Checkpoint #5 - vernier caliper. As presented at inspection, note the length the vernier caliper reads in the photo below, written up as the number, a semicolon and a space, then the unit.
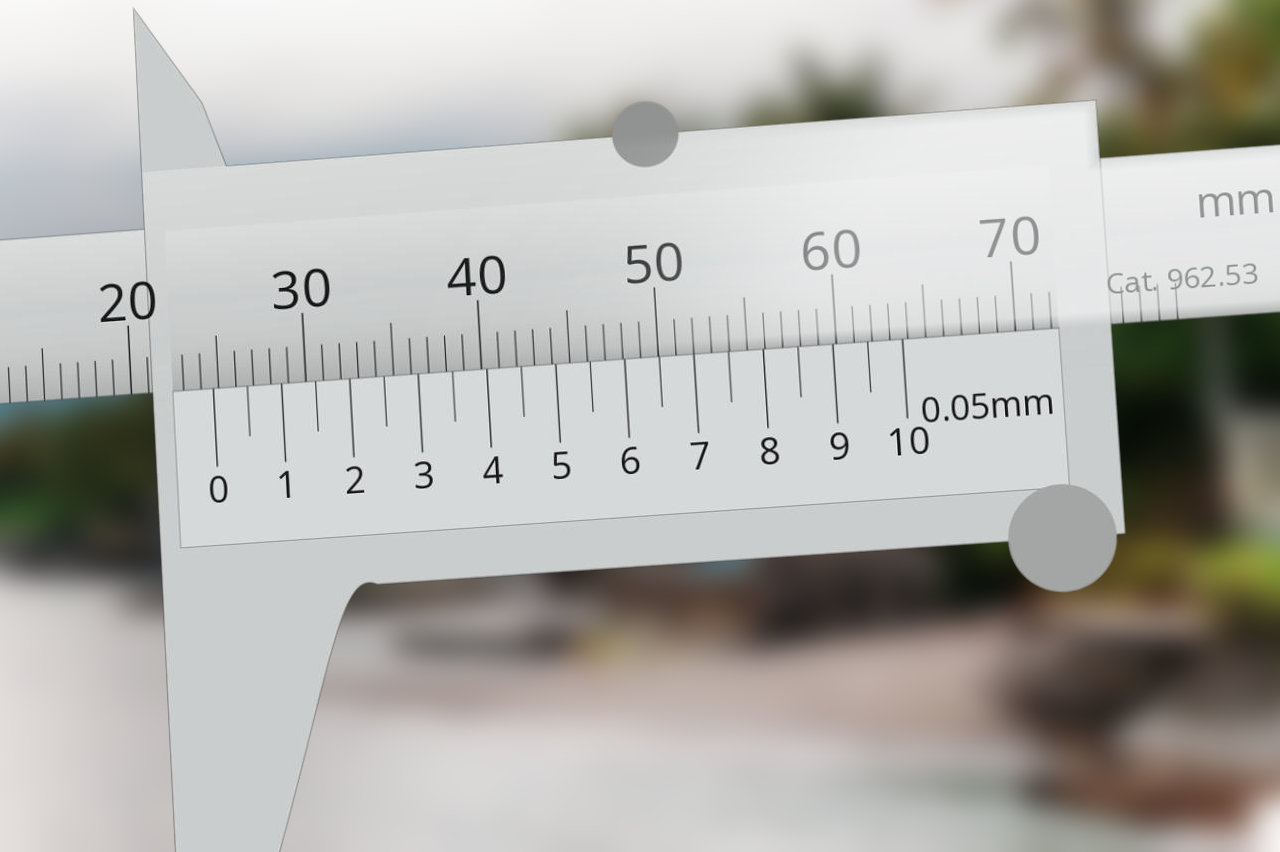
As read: 24.7; mm
